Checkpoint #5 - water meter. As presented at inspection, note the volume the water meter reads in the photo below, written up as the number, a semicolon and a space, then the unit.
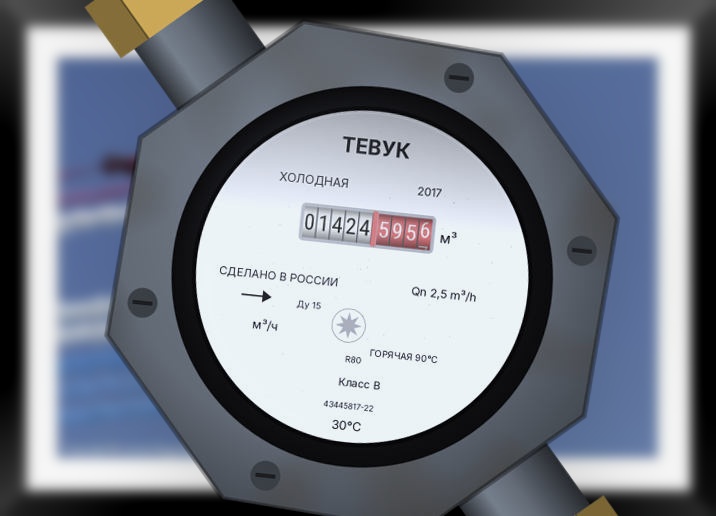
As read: 1424.5956; m³
